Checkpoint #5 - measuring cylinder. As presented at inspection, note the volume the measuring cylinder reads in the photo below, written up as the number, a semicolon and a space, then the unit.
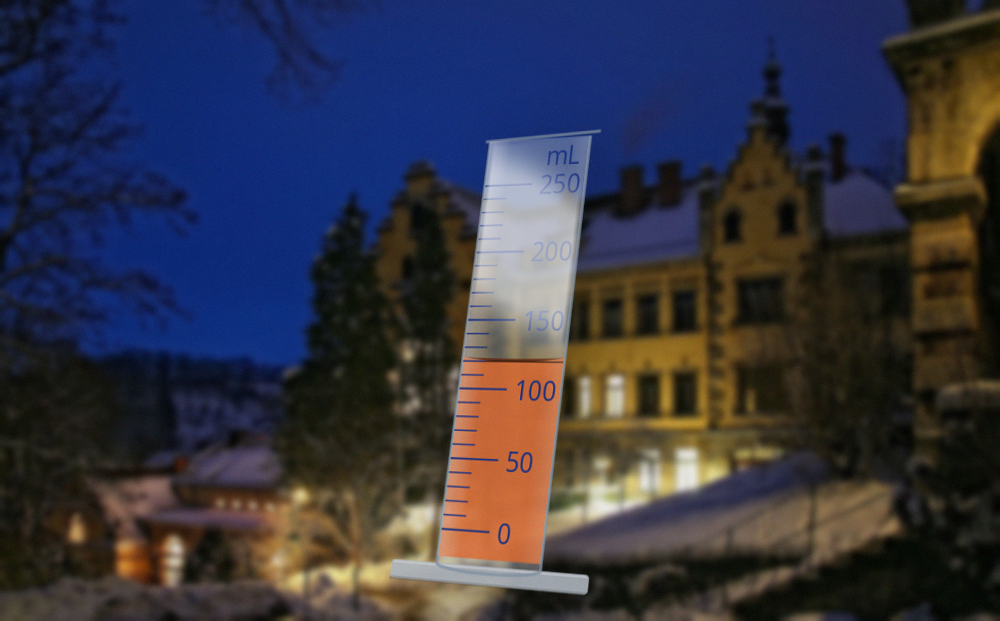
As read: 120; mL
